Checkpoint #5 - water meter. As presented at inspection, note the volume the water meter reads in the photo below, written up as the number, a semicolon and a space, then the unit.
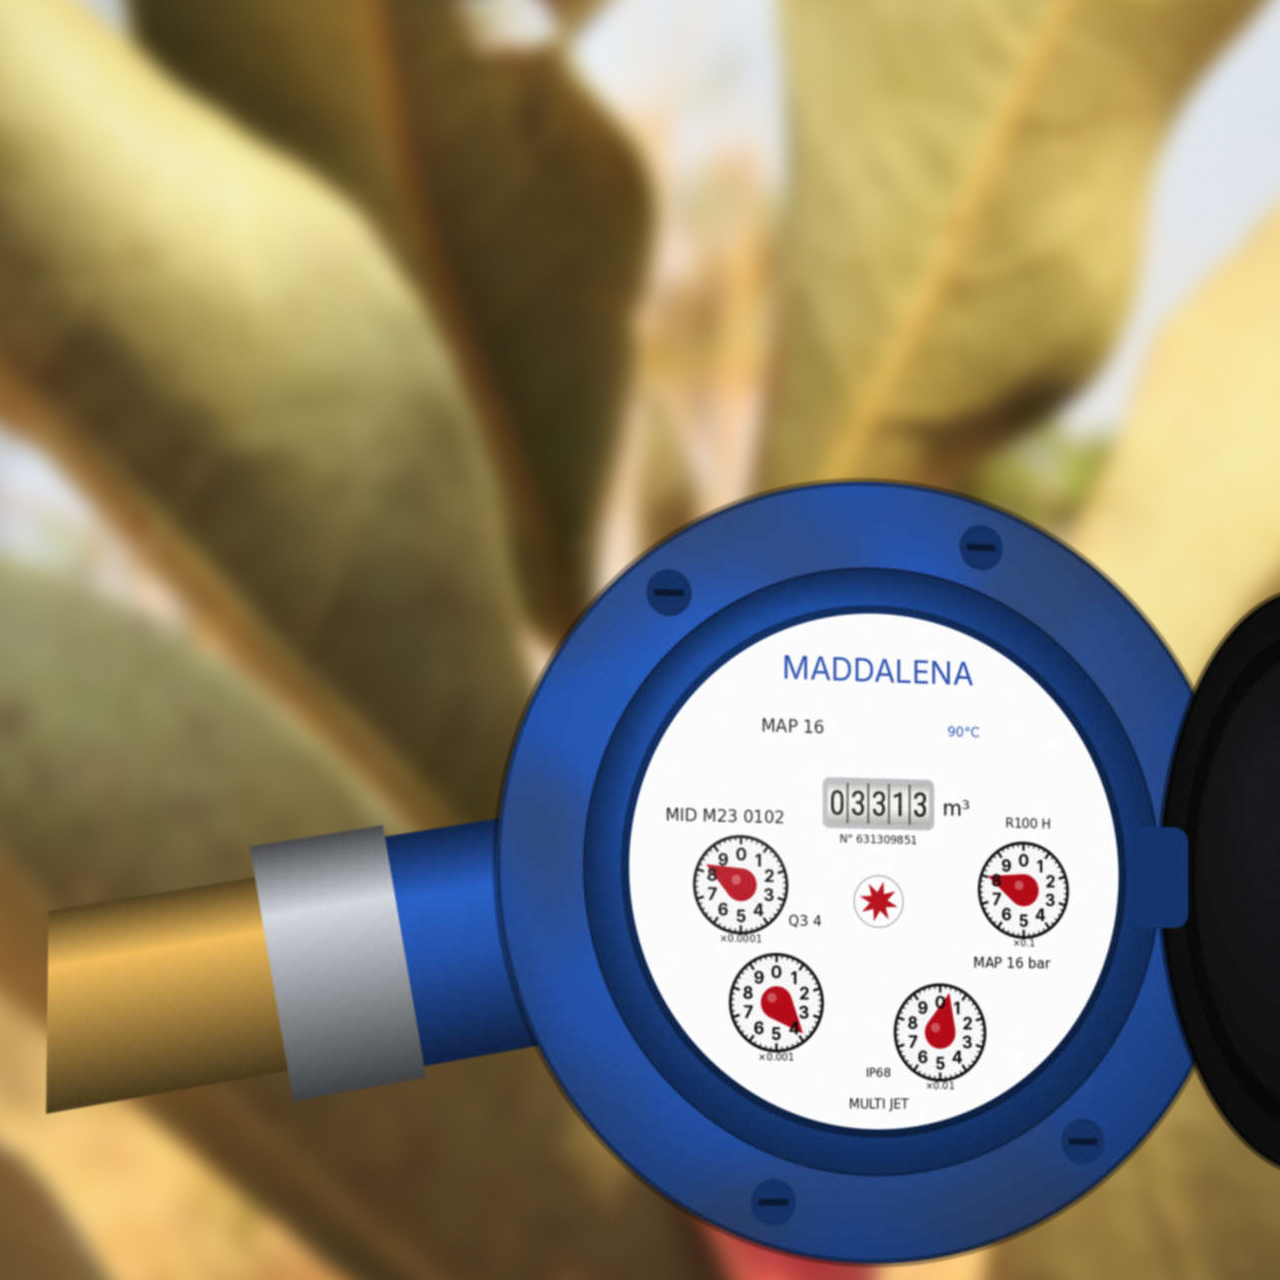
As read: 3313.8038; m³
